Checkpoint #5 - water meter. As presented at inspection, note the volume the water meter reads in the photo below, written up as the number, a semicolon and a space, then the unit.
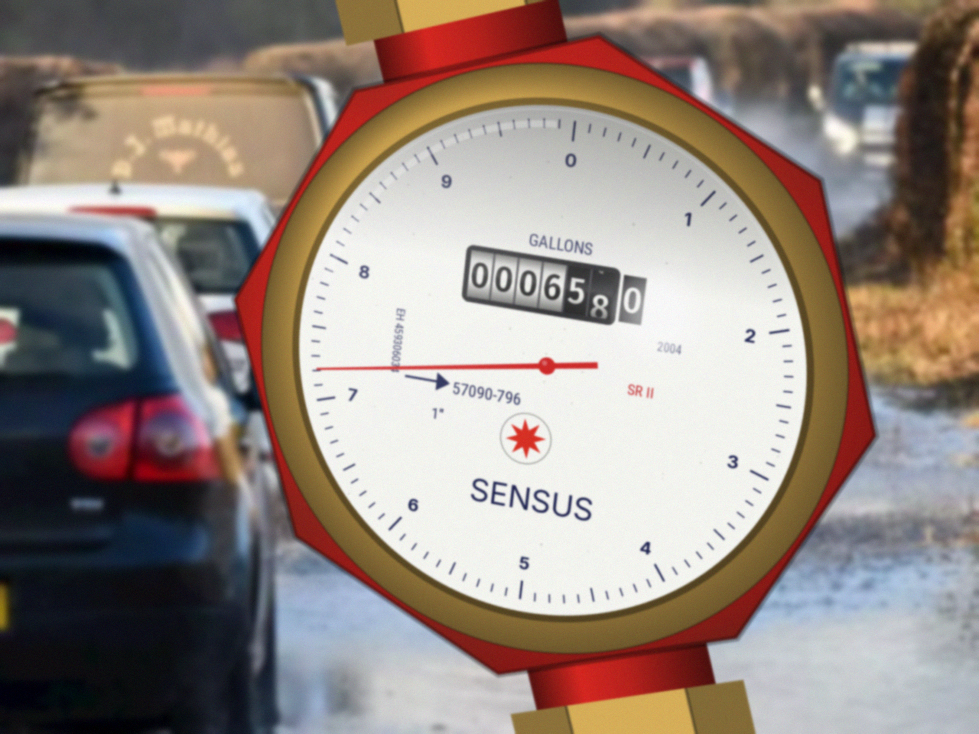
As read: 6577.2; gal
